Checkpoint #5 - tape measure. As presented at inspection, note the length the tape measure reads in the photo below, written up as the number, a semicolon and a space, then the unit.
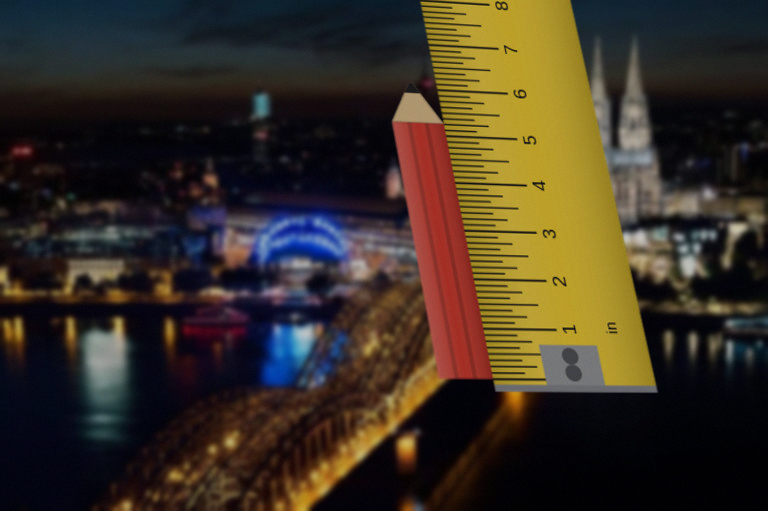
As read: 6.125; in
